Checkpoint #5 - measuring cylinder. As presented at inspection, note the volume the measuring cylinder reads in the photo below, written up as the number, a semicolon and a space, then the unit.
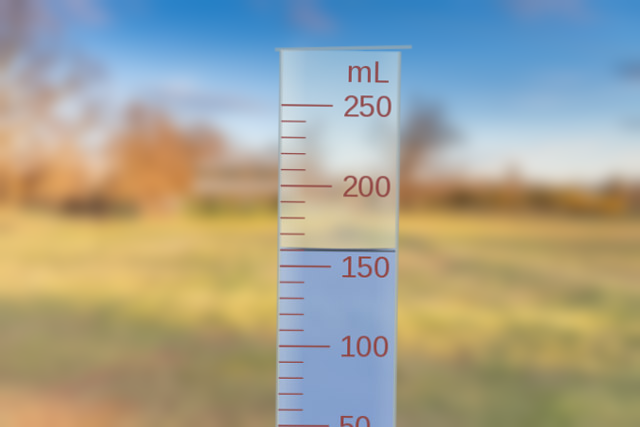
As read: 160; mL
